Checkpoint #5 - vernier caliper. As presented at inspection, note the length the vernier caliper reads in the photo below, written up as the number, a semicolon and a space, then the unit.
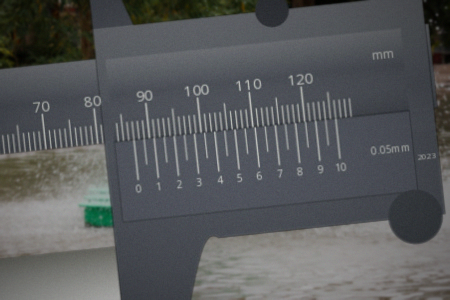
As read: 87.0; mm
